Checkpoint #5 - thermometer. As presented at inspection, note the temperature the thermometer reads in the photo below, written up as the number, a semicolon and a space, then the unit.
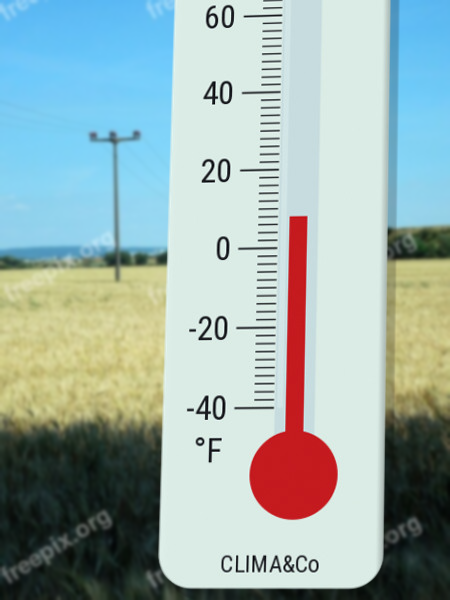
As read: 8; °F
